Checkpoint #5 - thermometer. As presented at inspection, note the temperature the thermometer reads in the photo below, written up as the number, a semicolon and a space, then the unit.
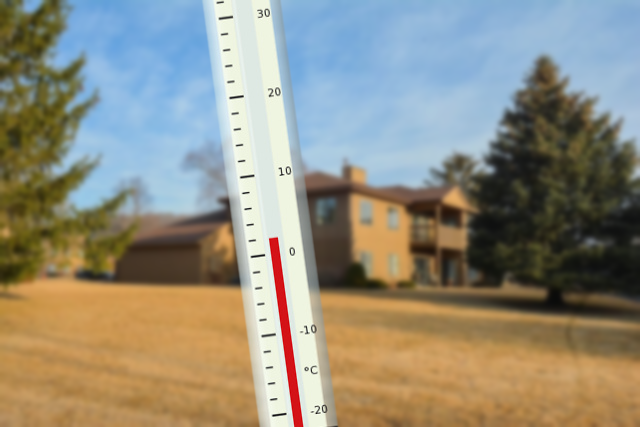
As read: 2; °C
